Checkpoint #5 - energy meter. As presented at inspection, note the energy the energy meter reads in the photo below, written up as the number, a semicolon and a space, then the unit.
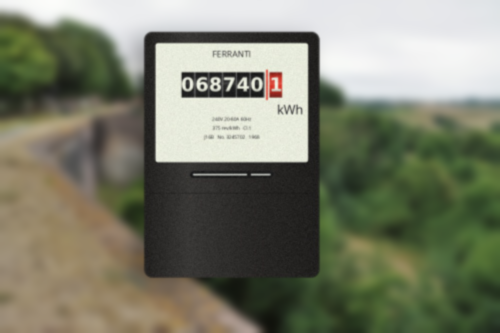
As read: 68740.1; kWh
